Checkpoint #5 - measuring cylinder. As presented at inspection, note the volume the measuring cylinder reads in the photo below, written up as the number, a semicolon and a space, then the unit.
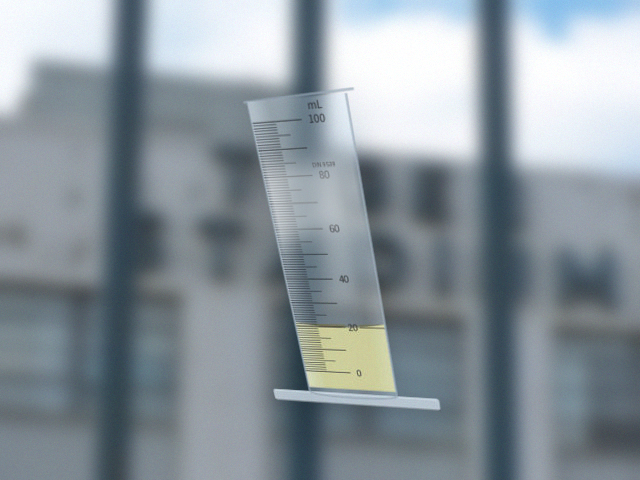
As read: 20; mL
